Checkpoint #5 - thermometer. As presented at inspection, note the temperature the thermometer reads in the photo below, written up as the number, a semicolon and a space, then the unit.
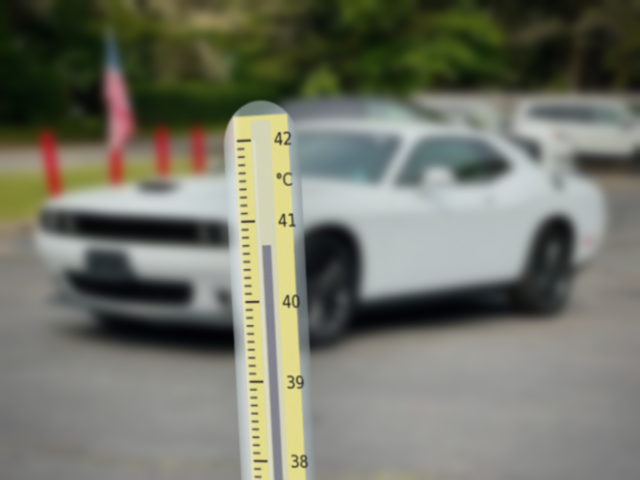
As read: 40.7; °C
